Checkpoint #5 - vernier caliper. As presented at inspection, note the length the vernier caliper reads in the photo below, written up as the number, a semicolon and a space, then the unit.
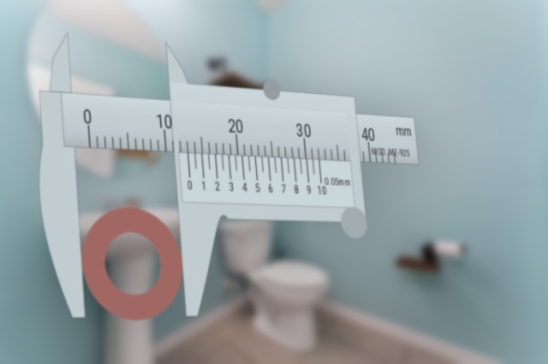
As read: 13.0; mm
